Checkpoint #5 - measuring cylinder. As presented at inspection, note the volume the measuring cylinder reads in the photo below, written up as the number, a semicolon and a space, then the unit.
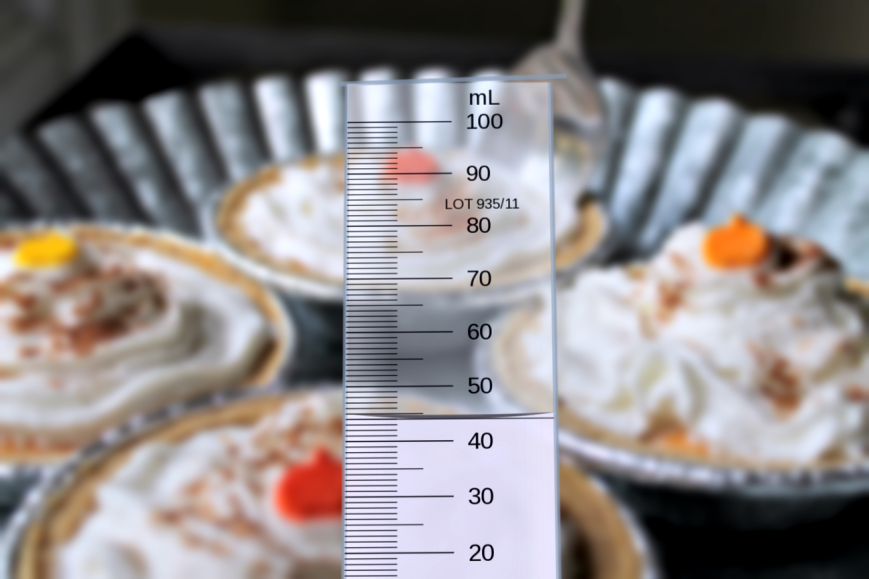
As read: 44; mL
